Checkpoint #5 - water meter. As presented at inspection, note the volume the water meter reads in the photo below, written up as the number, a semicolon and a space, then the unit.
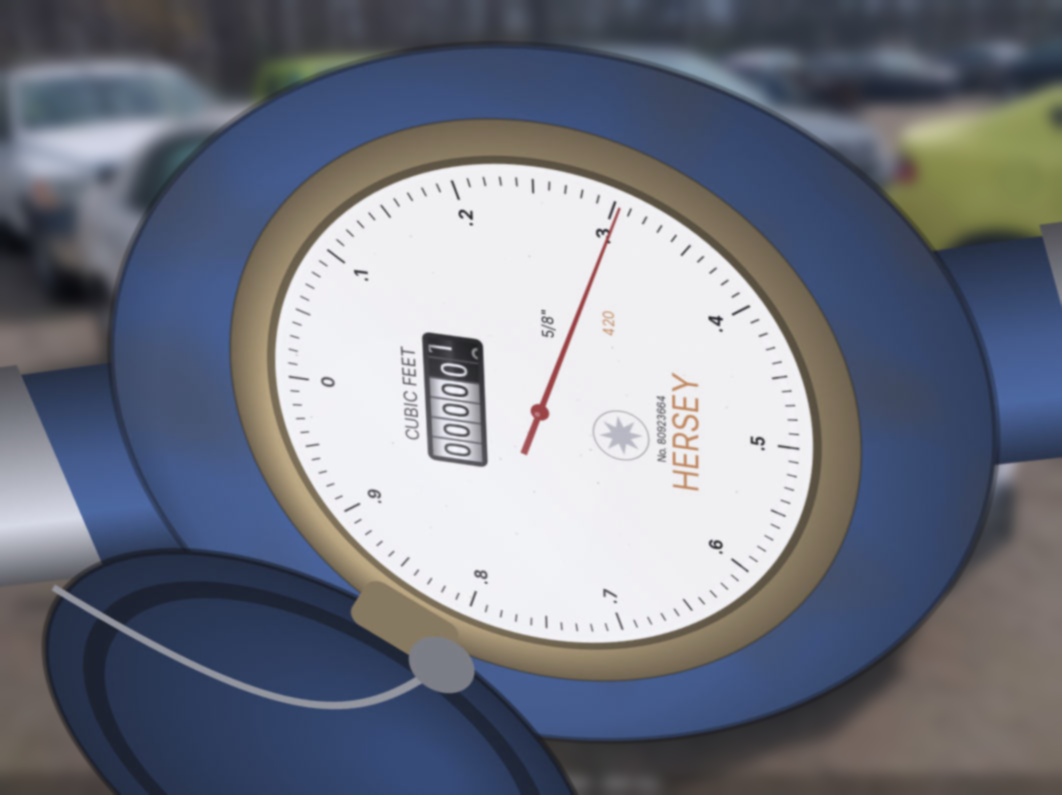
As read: 1.30; ft³
